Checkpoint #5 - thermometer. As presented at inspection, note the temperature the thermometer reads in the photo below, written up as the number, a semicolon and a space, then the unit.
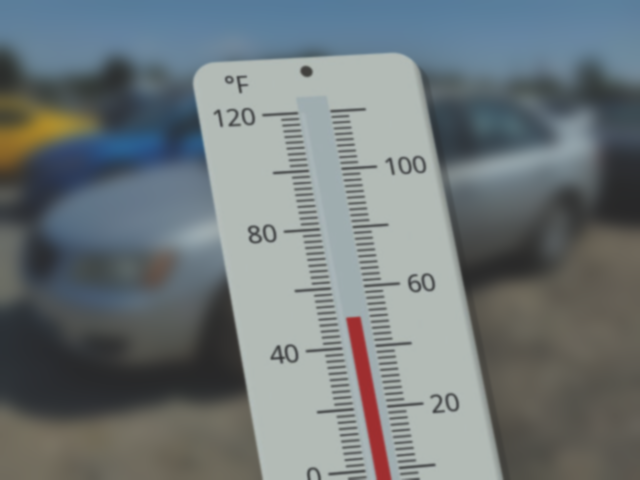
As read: 50; °F
